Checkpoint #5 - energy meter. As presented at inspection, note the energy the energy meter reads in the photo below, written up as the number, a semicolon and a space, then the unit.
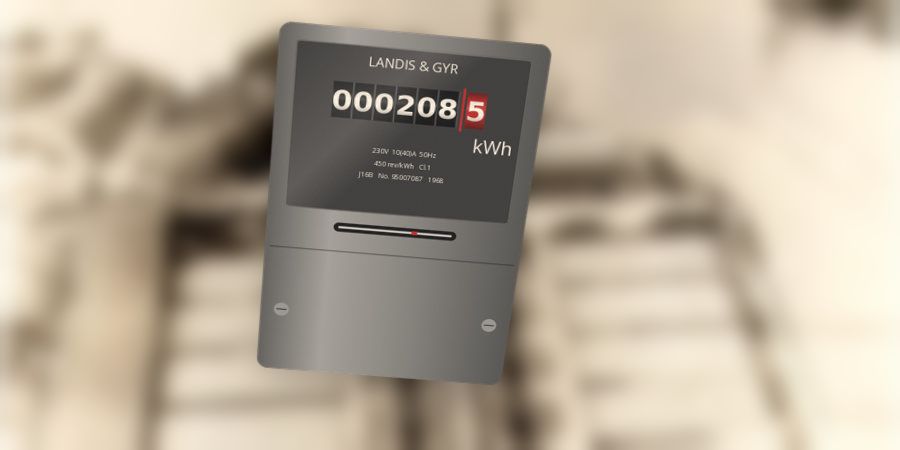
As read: 208.5; kWh
